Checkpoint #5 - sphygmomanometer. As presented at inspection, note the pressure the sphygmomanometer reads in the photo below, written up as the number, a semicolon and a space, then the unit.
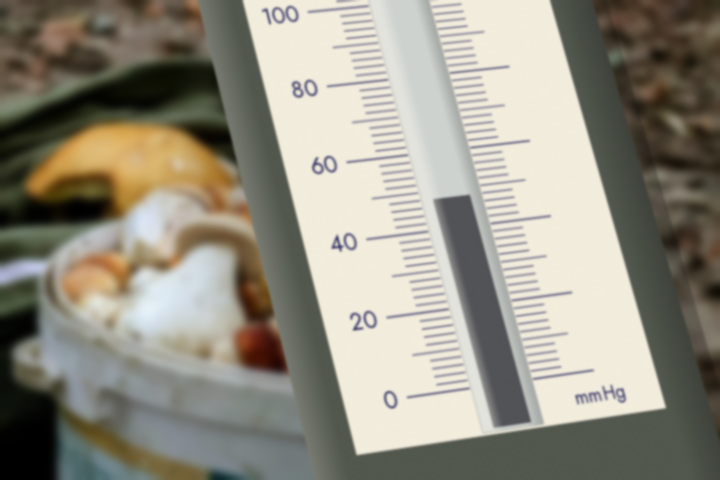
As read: 48; mmHg
